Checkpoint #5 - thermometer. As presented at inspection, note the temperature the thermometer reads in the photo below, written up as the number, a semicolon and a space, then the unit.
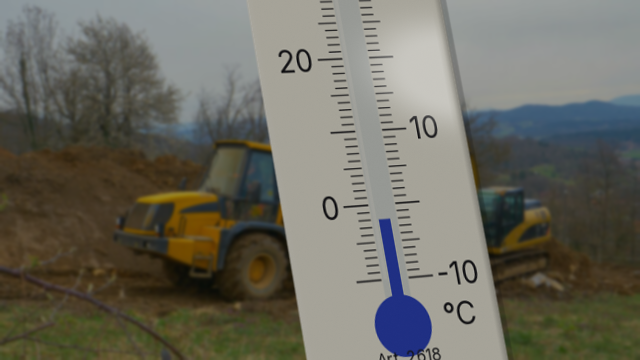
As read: -2; °C
